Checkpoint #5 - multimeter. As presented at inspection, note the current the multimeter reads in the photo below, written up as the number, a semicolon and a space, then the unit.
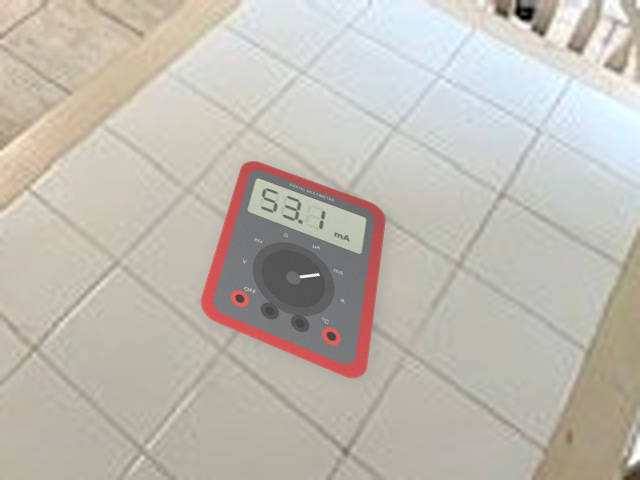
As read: 53.1; mA
